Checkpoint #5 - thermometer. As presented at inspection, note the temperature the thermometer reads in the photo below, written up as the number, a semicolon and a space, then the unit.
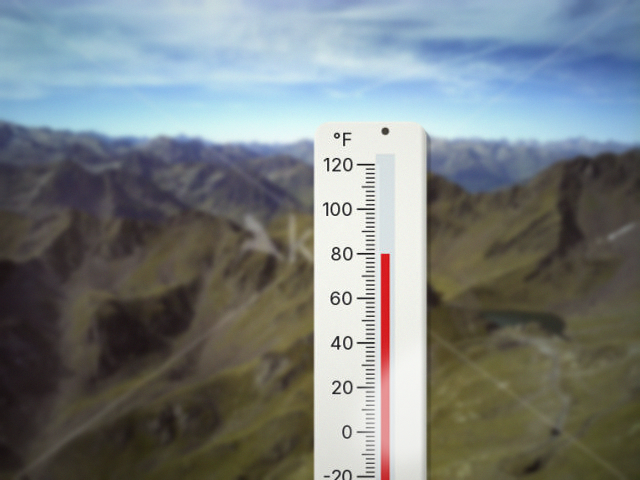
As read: 80; °F
